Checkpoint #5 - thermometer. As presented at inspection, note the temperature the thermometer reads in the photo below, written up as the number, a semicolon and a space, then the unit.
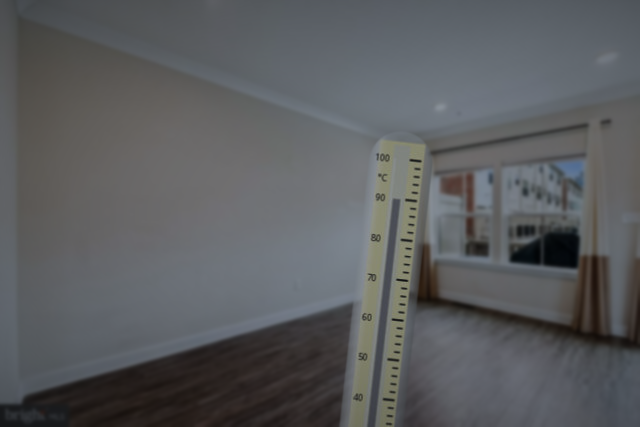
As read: 90; °C
